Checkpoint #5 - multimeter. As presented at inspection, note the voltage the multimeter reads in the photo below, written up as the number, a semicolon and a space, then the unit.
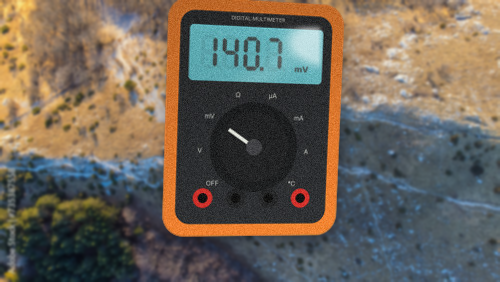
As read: 140.7; mV
